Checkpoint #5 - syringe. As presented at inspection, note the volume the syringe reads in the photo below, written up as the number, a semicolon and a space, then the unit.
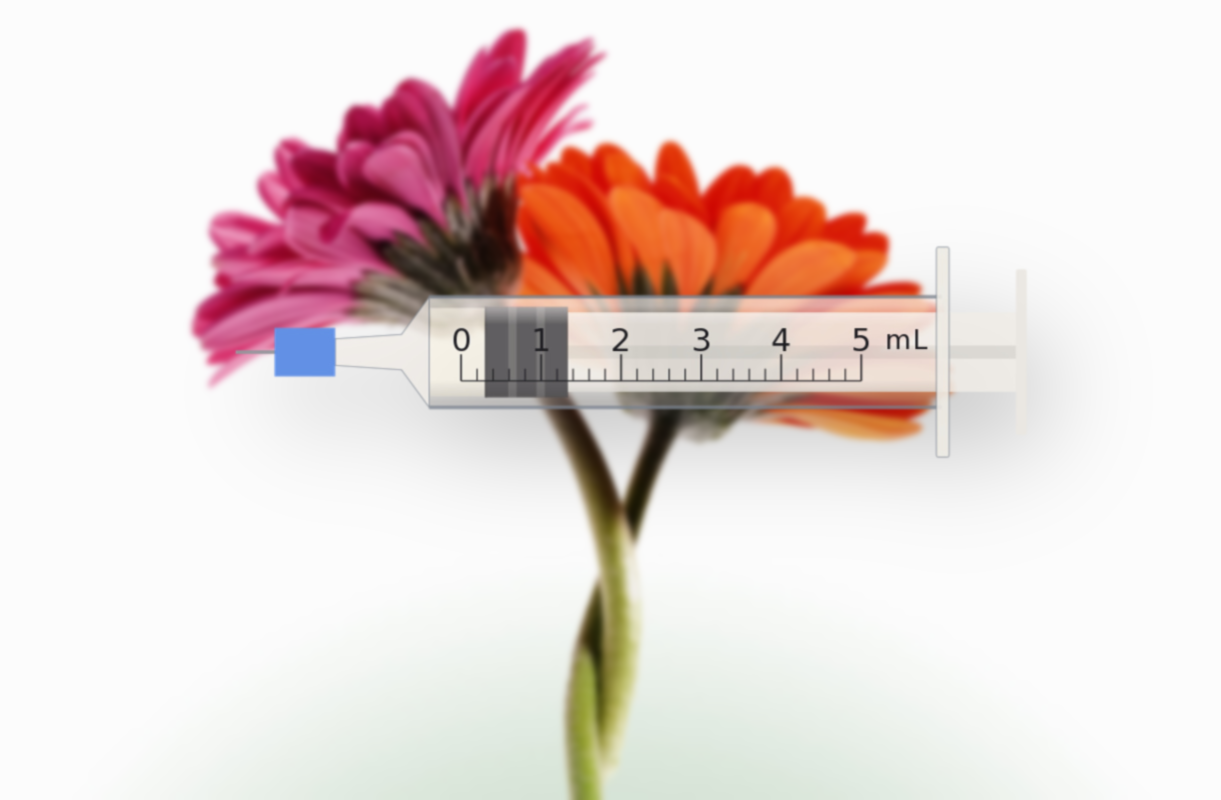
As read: 0.3; mL
